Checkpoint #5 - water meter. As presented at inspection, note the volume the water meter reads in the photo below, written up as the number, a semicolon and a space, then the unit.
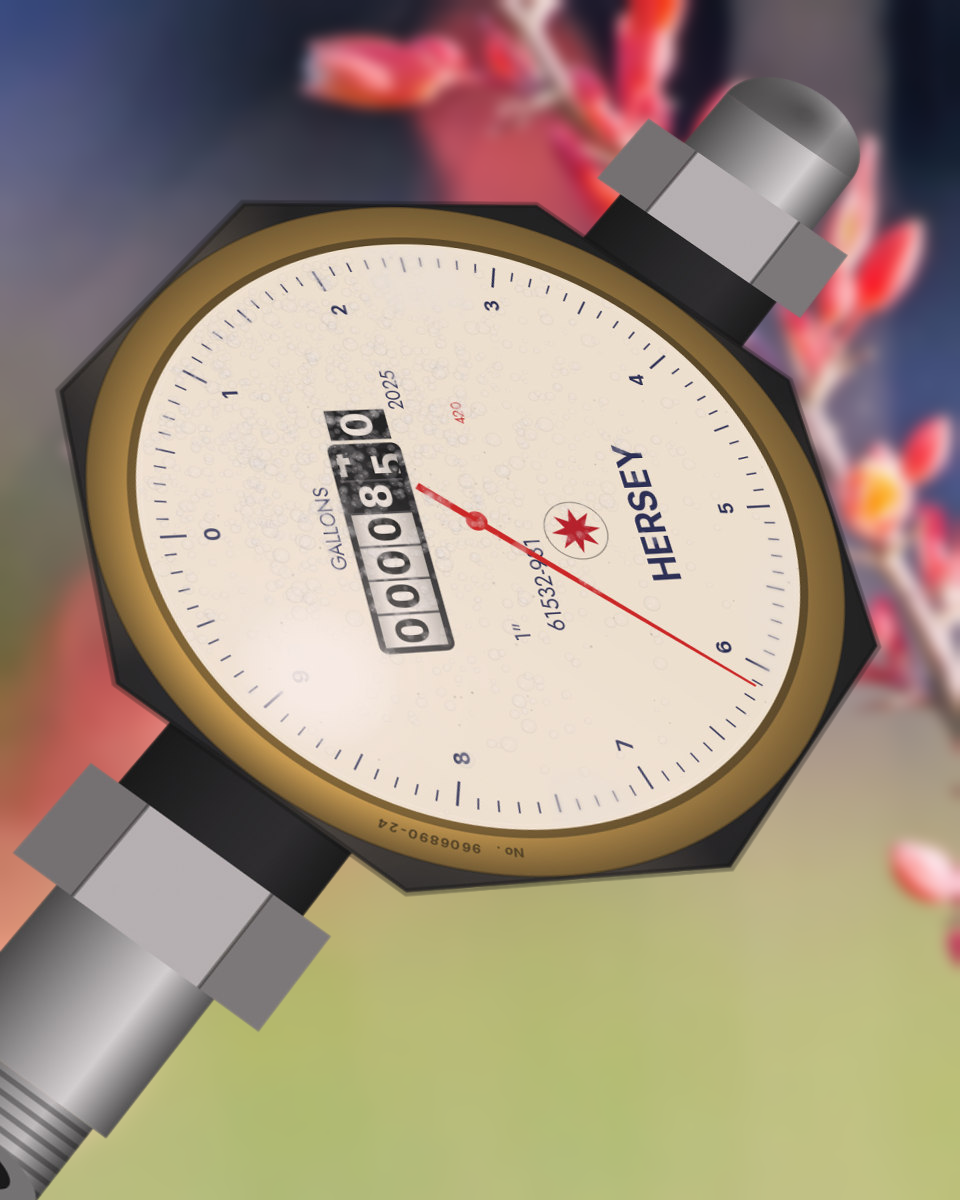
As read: 846.1; gal
